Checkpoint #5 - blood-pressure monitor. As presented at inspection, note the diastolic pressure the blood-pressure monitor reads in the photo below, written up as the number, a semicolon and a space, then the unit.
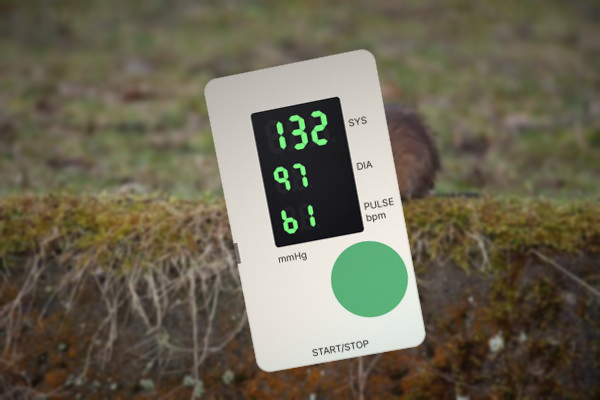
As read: 97; mmHg
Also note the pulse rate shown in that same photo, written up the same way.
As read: 61; bpm
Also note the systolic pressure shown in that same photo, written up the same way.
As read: 132; mmHg
